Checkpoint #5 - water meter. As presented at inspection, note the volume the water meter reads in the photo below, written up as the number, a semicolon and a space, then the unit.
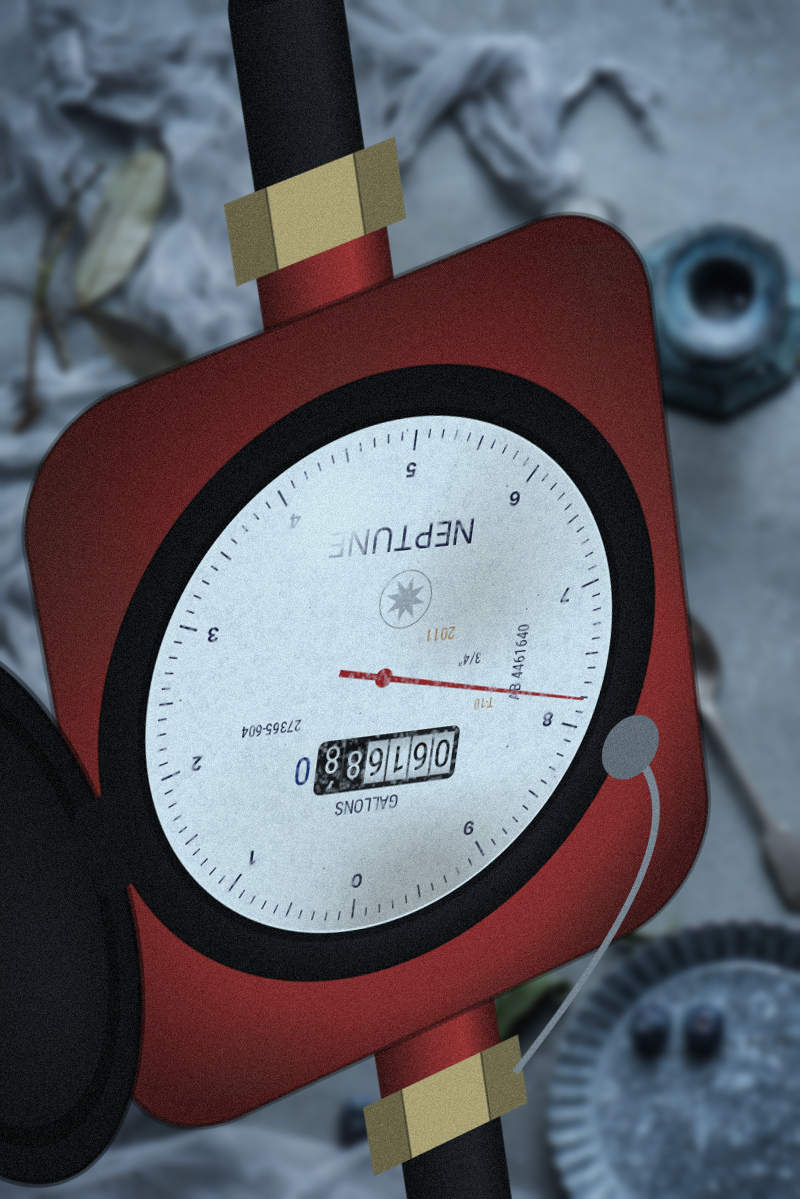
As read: 616877.8; gal
